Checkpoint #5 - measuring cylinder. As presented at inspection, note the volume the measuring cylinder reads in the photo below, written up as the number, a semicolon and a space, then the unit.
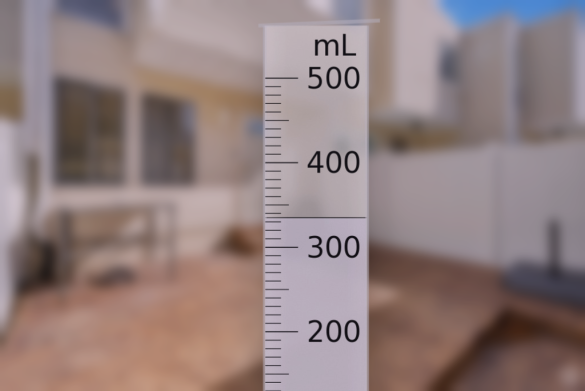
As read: 335; mL
